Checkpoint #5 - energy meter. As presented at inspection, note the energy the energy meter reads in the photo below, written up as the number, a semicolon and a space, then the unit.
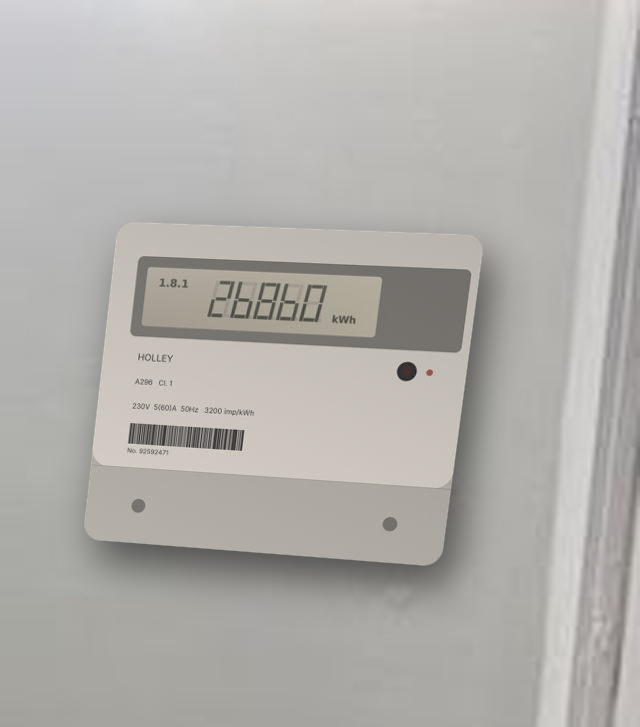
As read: 26860; kWh
